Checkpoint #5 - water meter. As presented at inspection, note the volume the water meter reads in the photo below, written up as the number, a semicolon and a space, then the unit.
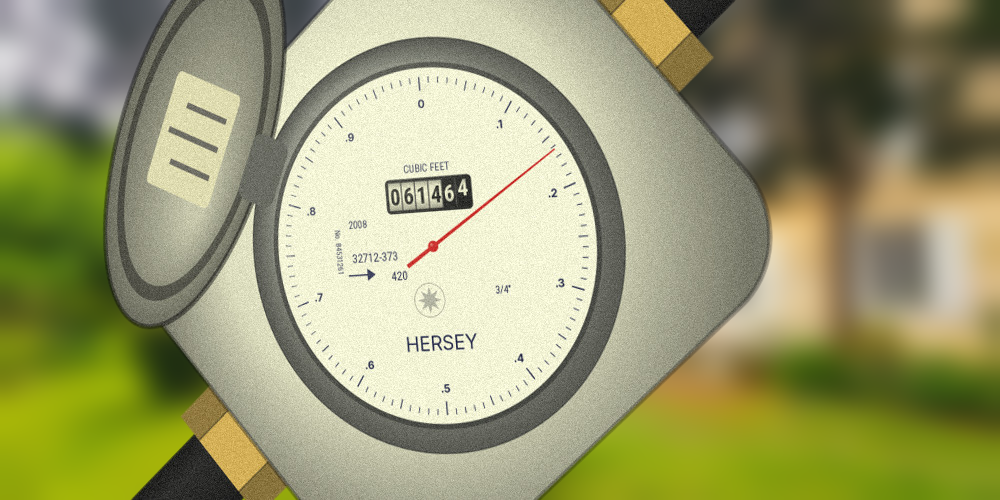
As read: 61464.16; ft³
